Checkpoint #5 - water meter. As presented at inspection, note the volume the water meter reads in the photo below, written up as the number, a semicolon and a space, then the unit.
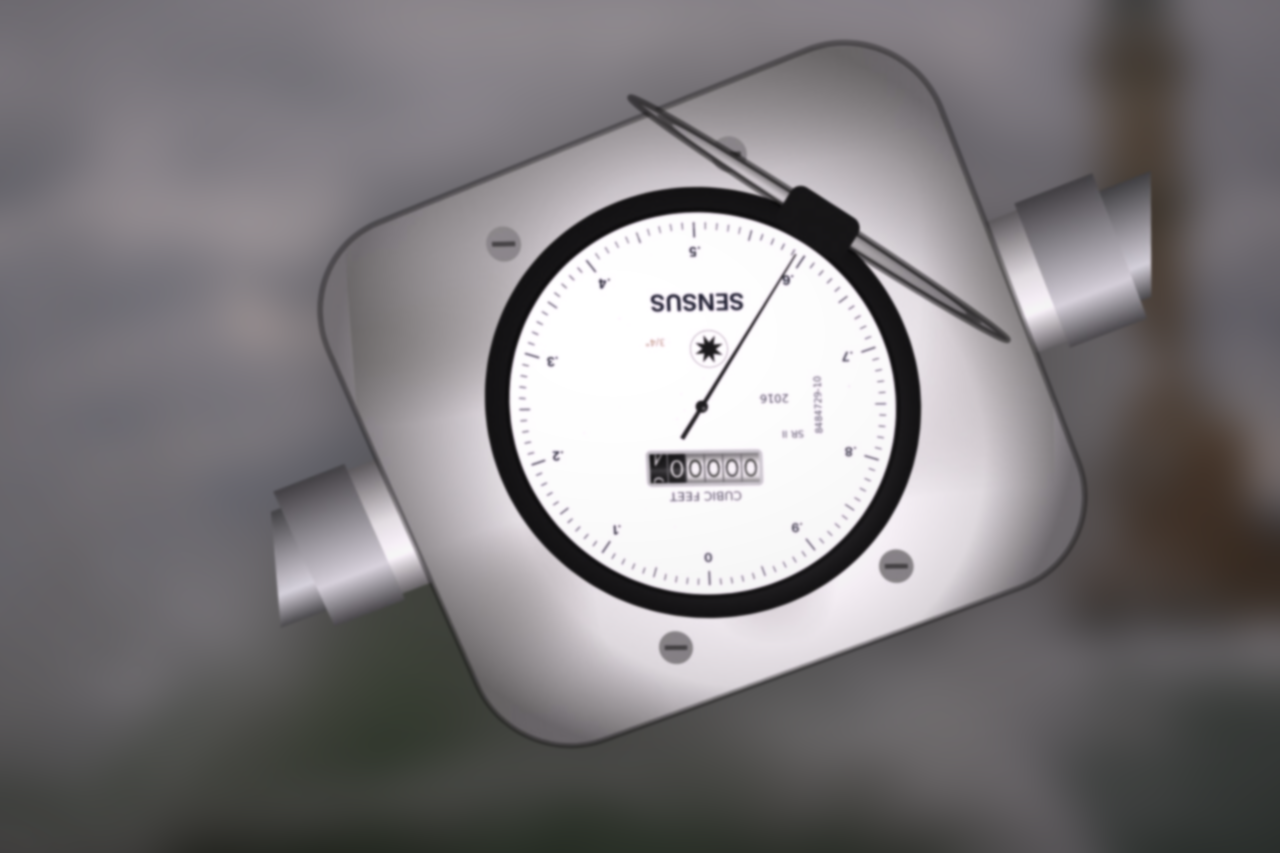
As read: 3.59; ft³
